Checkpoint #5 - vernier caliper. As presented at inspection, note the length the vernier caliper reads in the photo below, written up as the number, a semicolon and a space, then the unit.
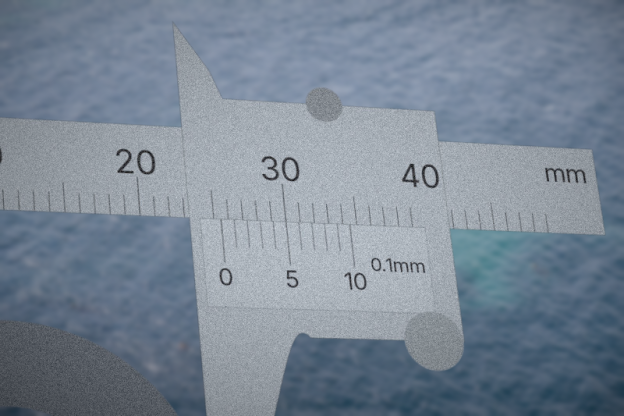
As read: 25.5; mm
